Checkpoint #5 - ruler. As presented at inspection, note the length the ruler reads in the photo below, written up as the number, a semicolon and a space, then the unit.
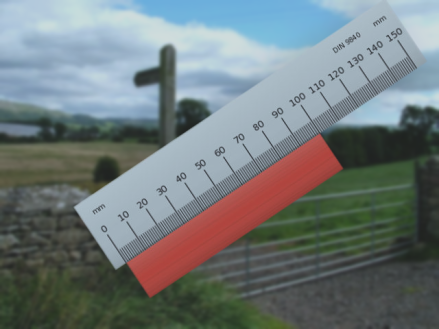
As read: 100; mm
